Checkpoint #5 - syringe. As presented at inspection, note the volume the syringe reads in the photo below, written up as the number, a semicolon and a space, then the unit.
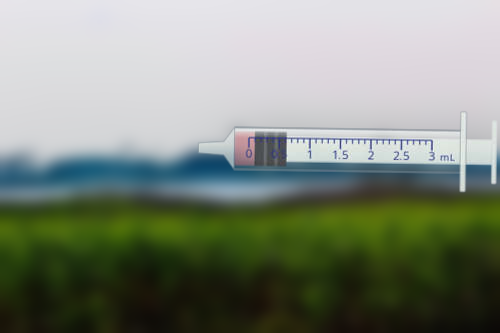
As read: 0.1; mL
